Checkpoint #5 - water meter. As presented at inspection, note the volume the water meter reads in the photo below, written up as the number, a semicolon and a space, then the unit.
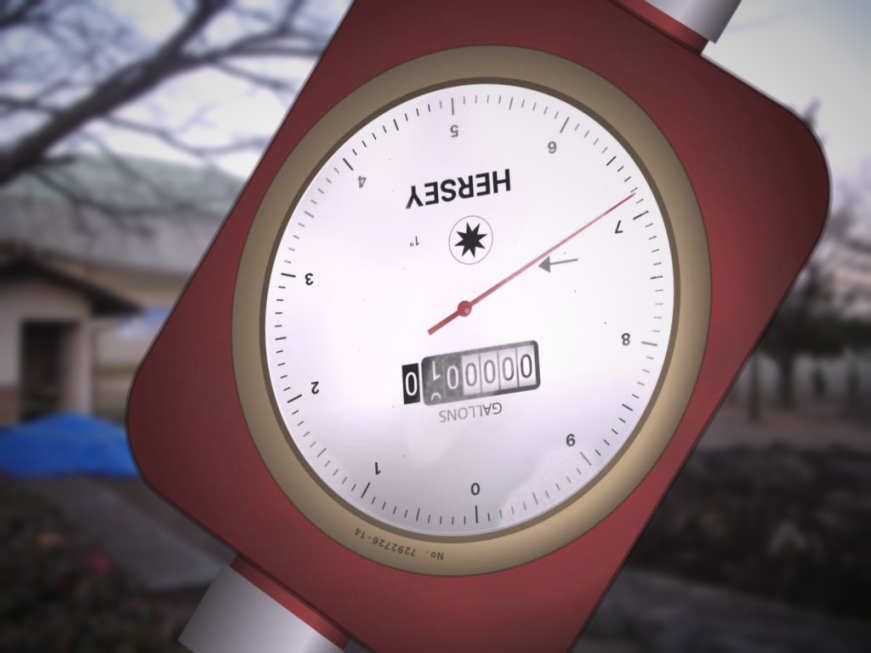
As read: 6.8; gal
